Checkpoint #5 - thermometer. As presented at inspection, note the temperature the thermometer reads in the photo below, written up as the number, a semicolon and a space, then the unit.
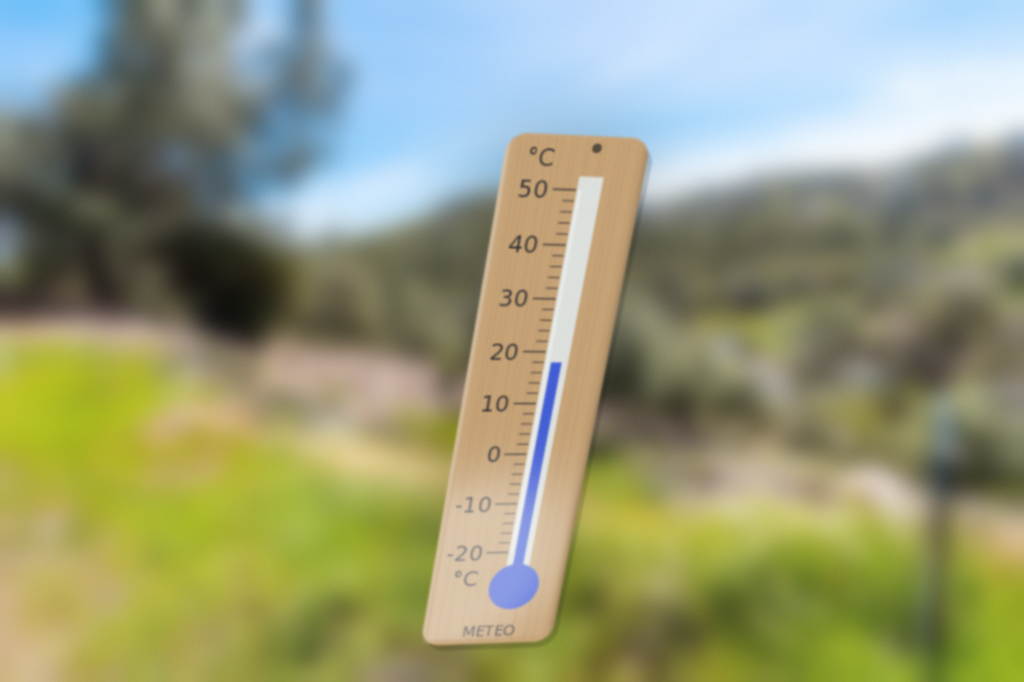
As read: 18; °C
